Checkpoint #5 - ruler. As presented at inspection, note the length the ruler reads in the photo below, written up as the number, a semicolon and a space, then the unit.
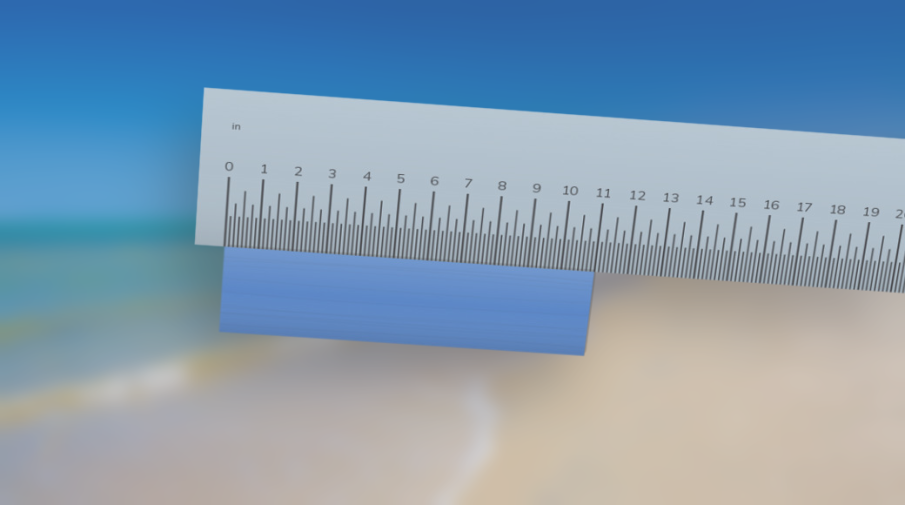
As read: 11; in
